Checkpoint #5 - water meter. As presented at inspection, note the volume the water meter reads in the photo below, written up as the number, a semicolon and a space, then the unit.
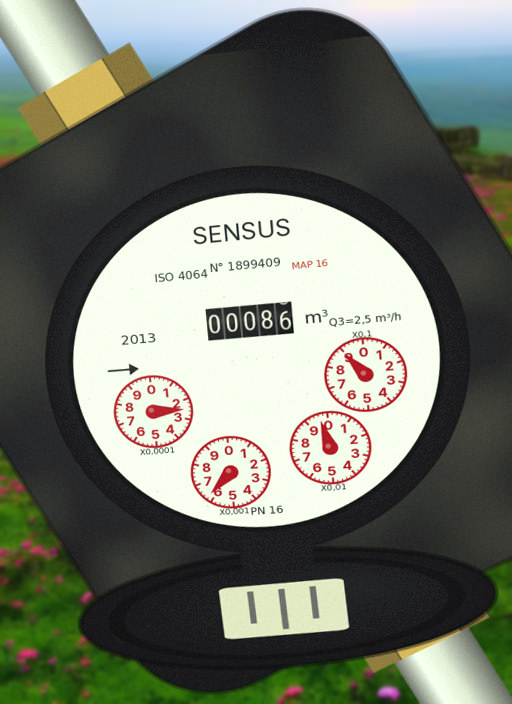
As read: 85.8962; m³
